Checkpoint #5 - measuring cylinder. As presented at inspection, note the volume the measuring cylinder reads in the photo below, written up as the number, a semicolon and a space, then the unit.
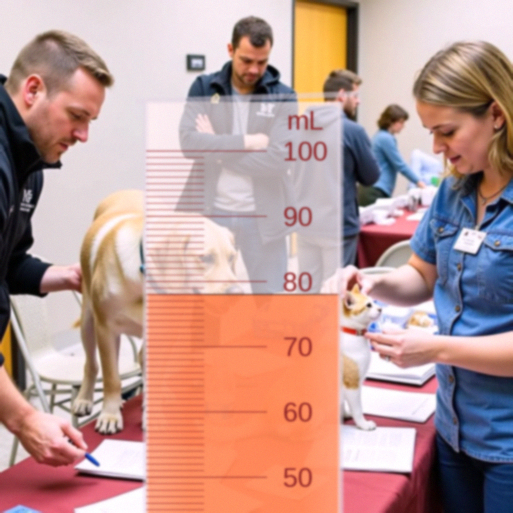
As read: 78; mL
